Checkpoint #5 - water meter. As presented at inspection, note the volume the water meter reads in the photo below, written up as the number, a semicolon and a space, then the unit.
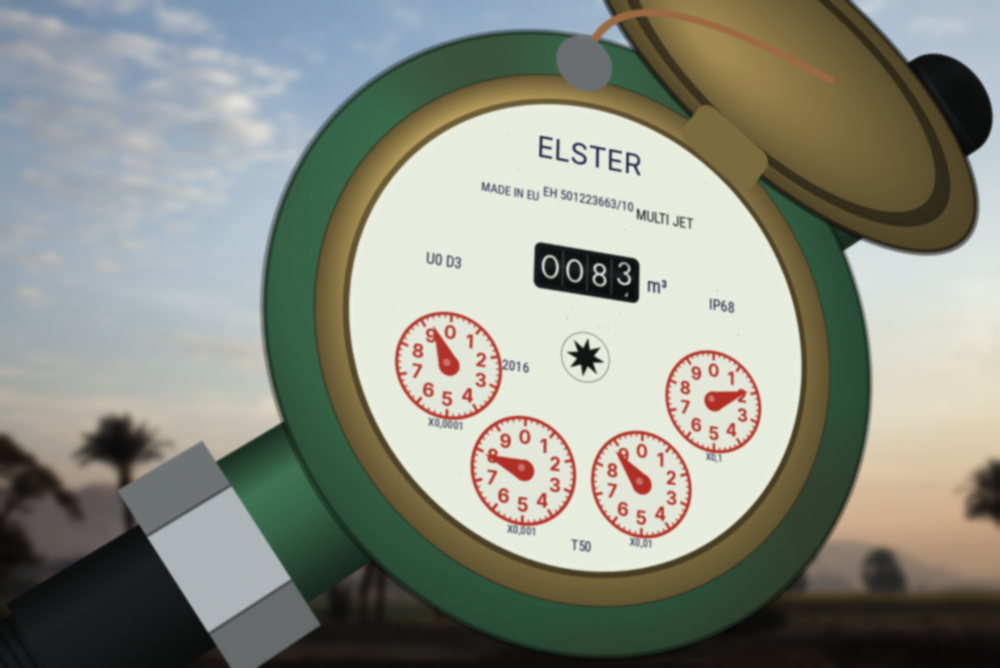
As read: 83.1879; m³
